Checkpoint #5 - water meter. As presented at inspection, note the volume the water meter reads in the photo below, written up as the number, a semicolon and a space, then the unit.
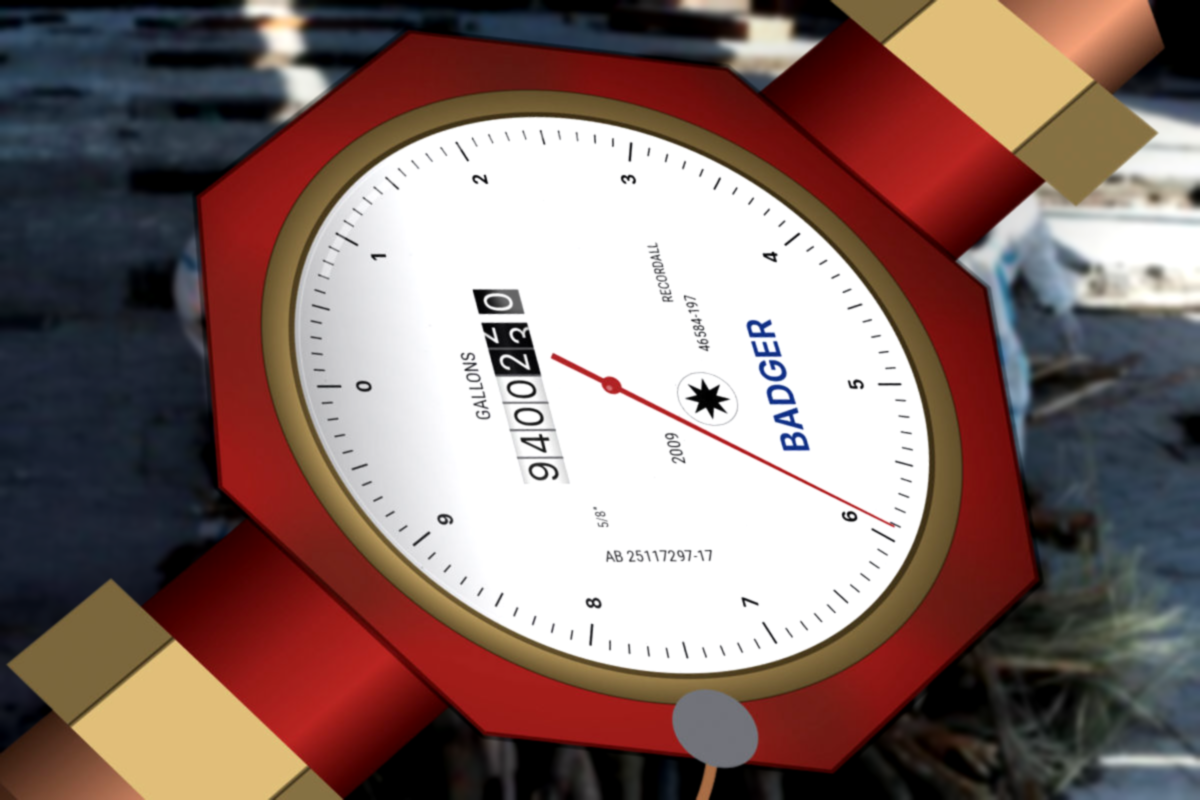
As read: 9400225.9; gal
